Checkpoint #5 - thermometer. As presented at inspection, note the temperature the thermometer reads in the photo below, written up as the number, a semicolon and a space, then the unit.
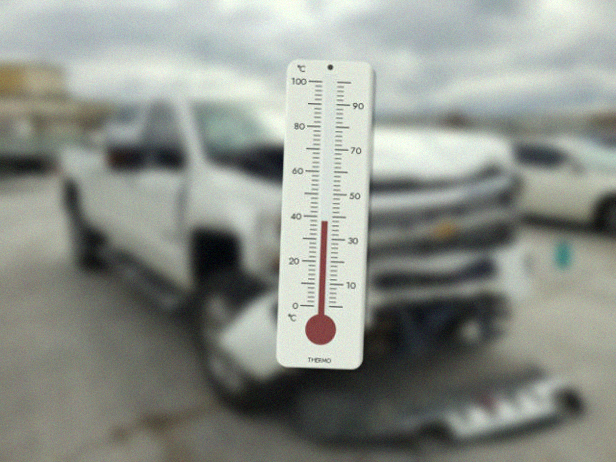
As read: 38; °C
